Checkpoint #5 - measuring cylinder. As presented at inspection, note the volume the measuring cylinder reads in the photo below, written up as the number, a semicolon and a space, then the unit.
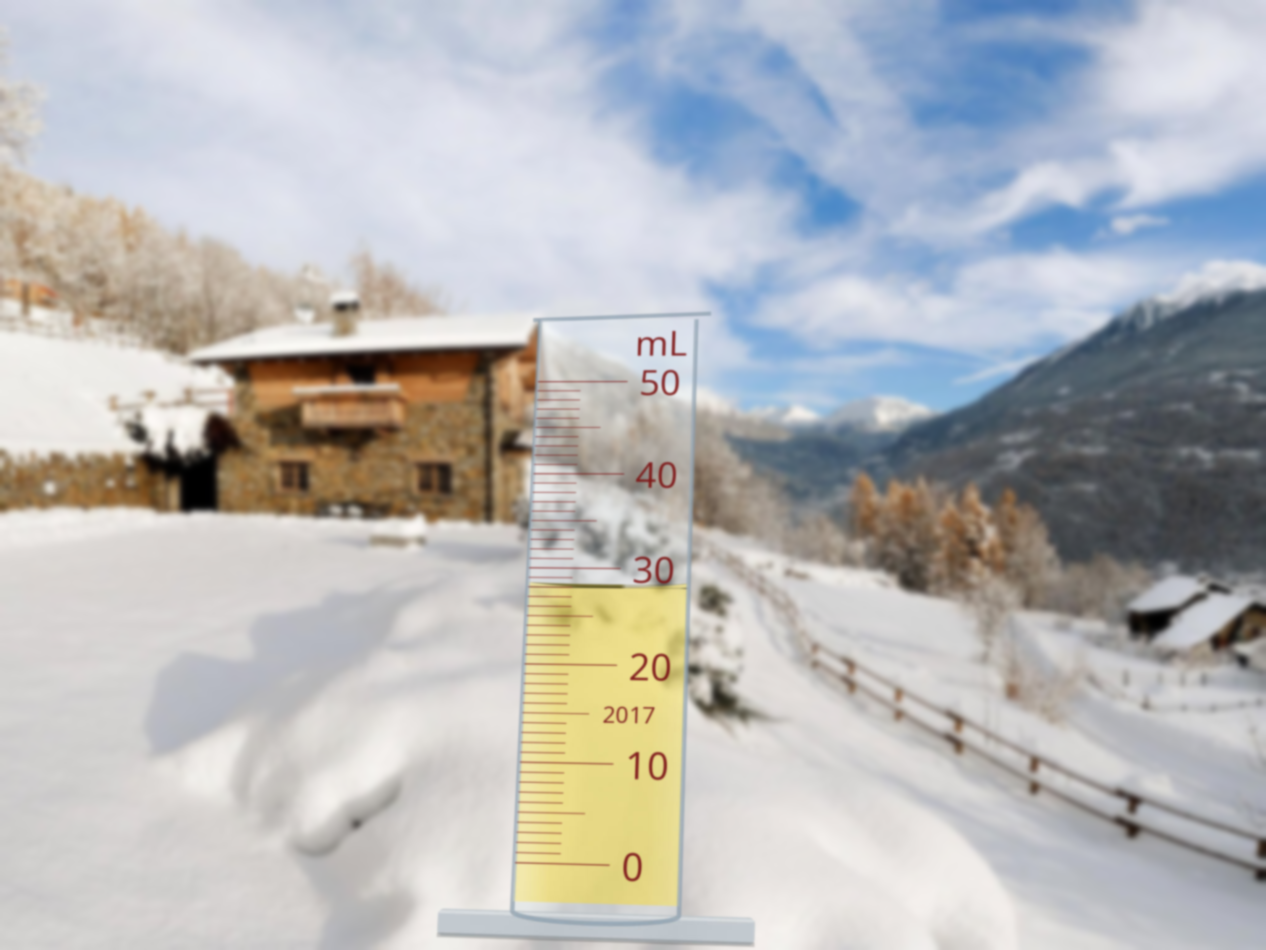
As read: 28; mL
